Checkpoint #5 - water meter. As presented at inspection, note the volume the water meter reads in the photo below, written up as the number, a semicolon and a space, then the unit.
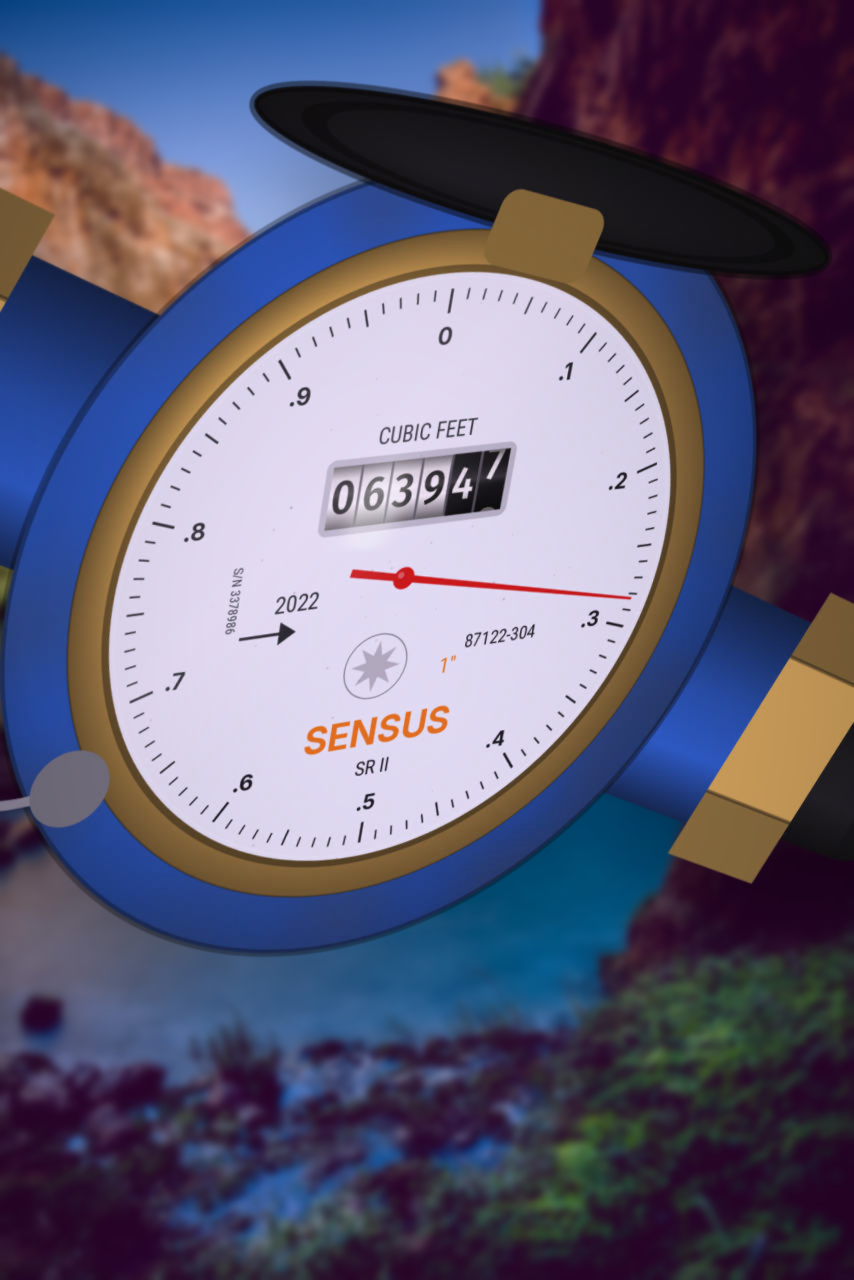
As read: 63947.28; ft³
